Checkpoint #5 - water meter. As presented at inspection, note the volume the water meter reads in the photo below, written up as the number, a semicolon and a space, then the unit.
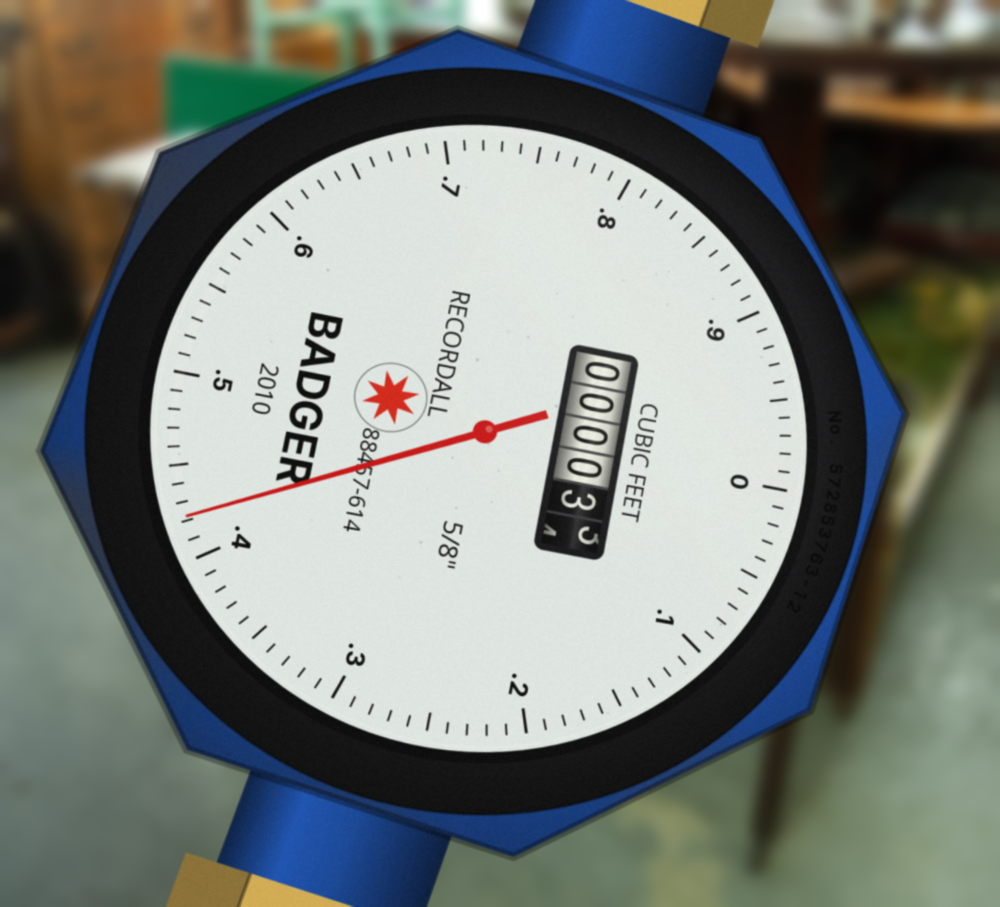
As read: 33.42; ft³
